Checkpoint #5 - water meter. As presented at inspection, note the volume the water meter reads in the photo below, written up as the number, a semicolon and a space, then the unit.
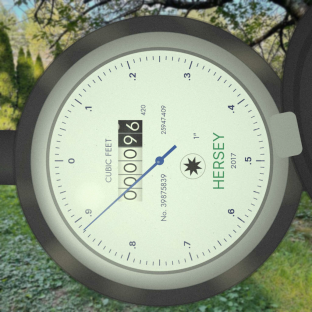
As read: 95.88; ft³
